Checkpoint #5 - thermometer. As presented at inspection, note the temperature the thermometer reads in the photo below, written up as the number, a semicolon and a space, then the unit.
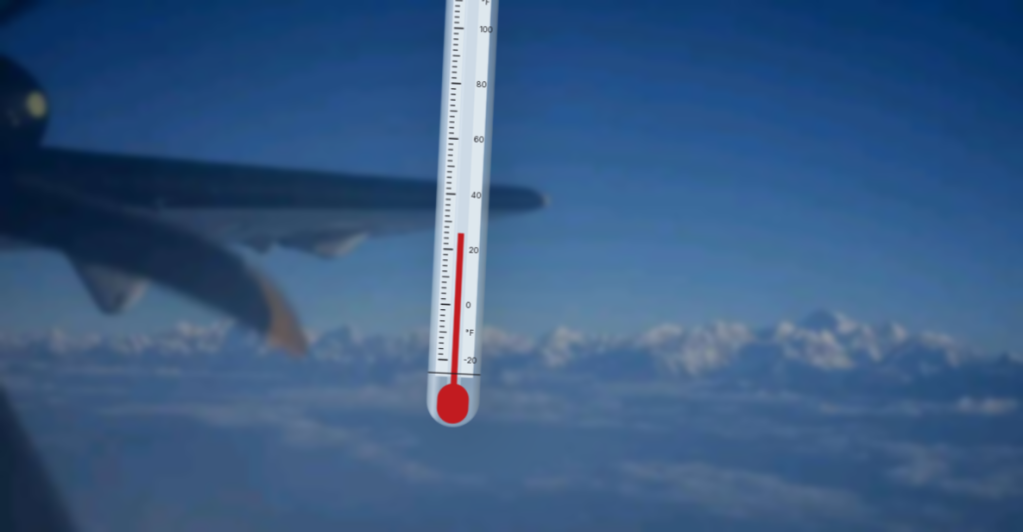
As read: 26; °F
